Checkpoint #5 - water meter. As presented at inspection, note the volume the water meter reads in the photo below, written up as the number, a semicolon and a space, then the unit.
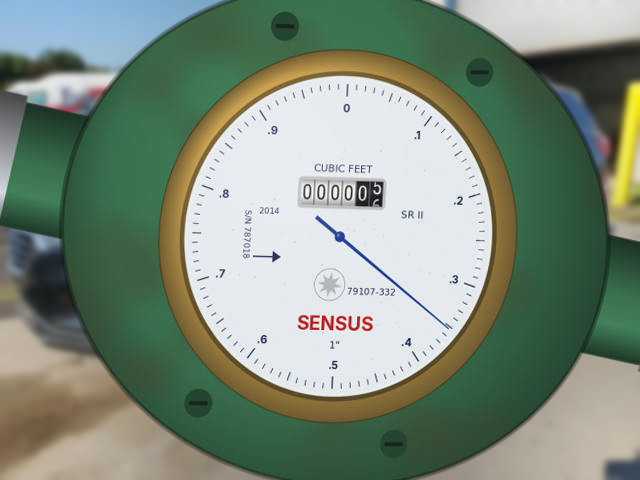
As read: 5.35; ft³
